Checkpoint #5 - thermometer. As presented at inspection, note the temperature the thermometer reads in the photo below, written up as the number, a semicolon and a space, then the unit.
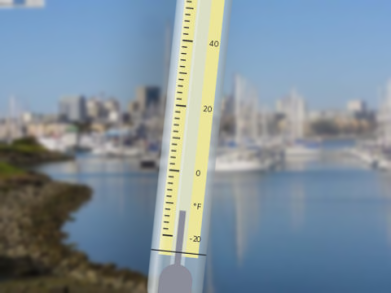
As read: -12; °F
